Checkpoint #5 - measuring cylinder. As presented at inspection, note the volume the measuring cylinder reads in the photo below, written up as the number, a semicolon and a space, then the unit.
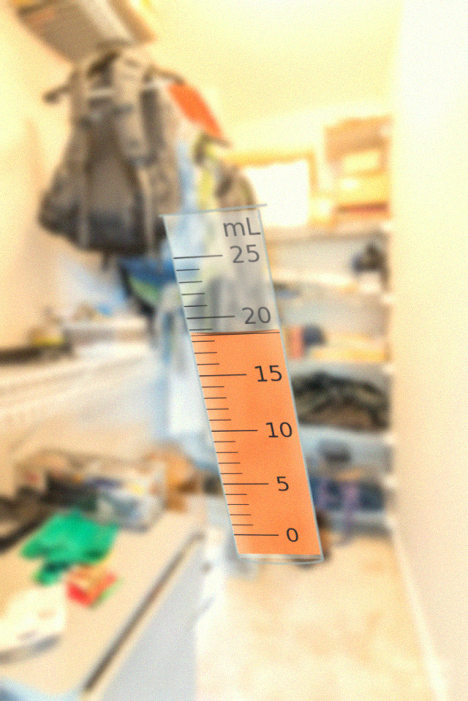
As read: 18.5; mL
